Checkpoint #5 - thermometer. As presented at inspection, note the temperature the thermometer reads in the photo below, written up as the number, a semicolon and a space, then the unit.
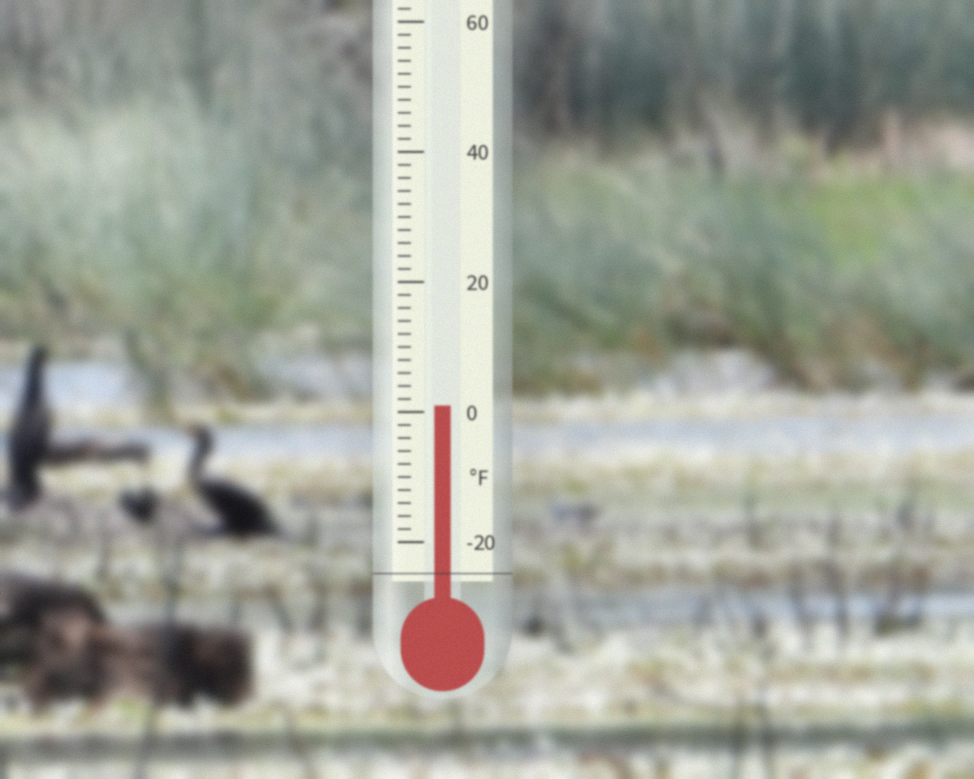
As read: 1; °F
